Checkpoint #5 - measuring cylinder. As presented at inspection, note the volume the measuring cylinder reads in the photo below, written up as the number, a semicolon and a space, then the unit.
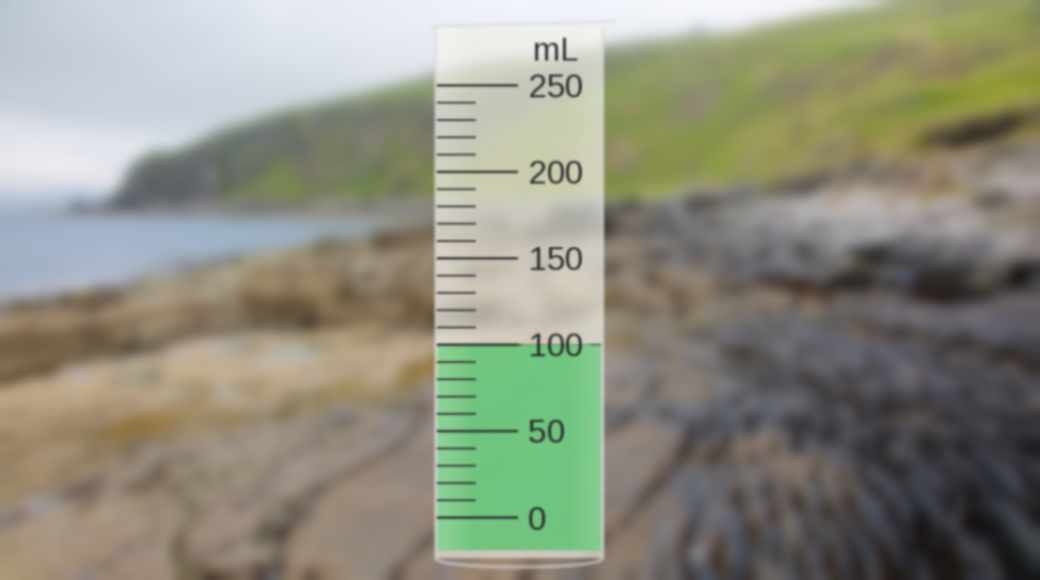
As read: 100; mL
